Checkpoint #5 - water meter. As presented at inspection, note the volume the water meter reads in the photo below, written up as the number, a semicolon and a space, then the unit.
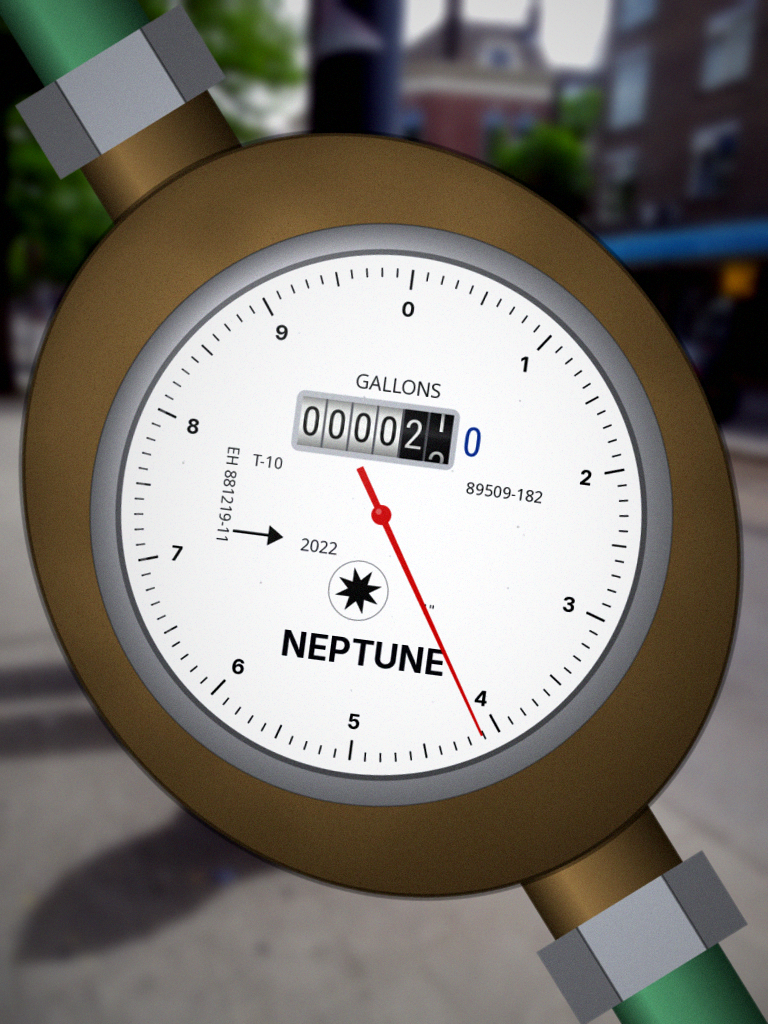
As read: 214.1; gal
